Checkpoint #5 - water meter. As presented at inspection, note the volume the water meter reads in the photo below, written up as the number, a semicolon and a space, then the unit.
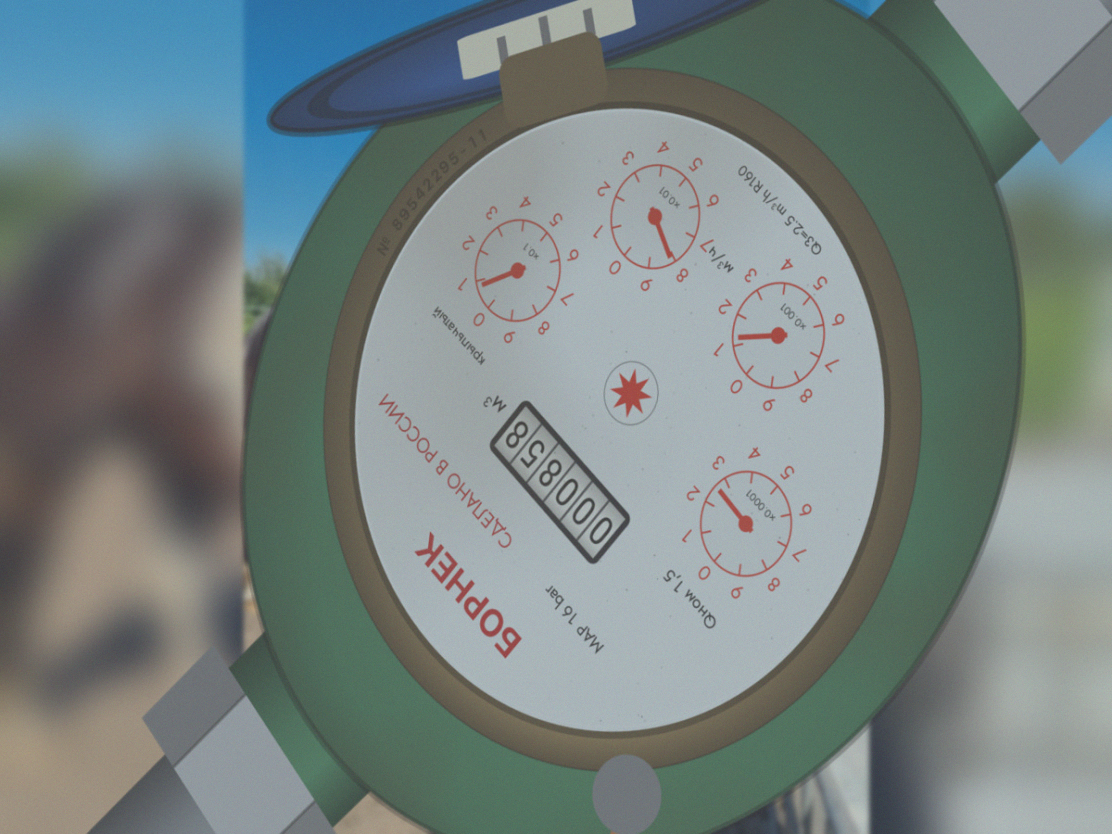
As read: 858.0812; m³
